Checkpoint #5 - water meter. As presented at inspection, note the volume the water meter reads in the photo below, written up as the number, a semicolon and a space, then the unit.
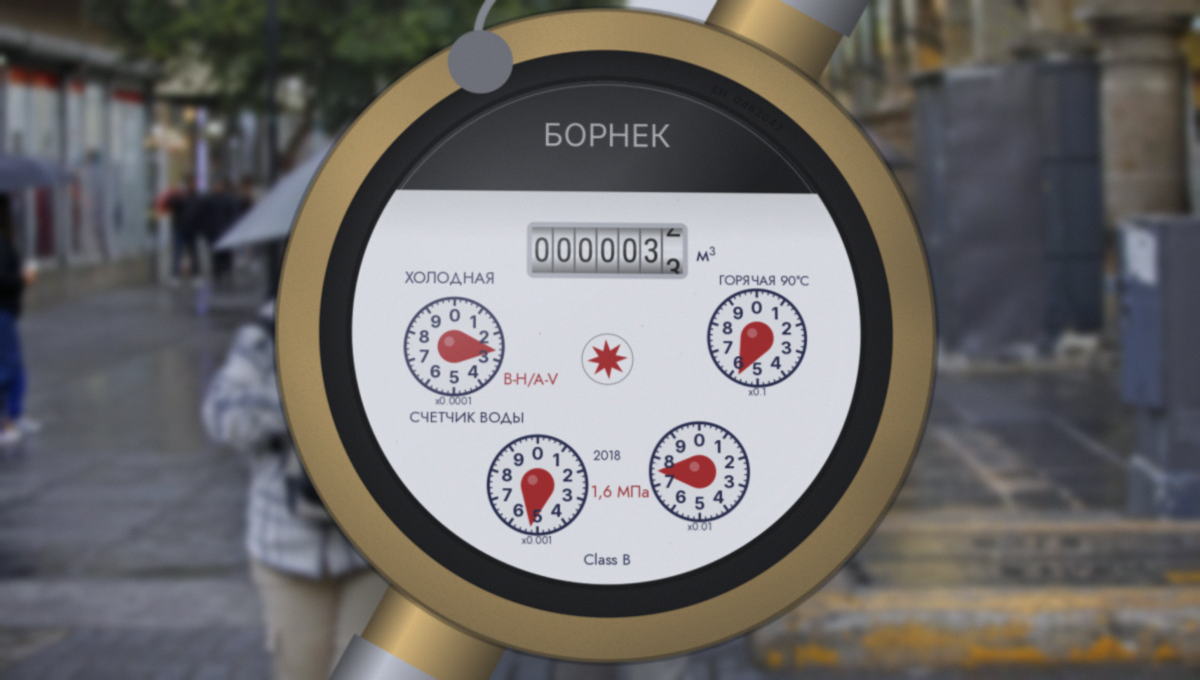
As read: 32.5752; m³
